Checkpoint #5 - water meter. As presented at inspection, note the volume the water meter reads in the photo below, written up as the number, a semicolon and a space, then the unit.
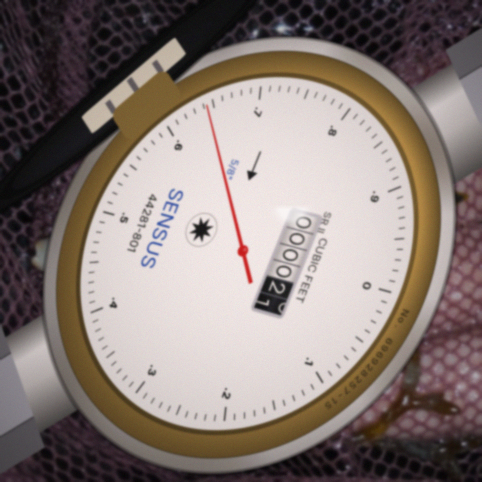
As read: 20.64; ft³
